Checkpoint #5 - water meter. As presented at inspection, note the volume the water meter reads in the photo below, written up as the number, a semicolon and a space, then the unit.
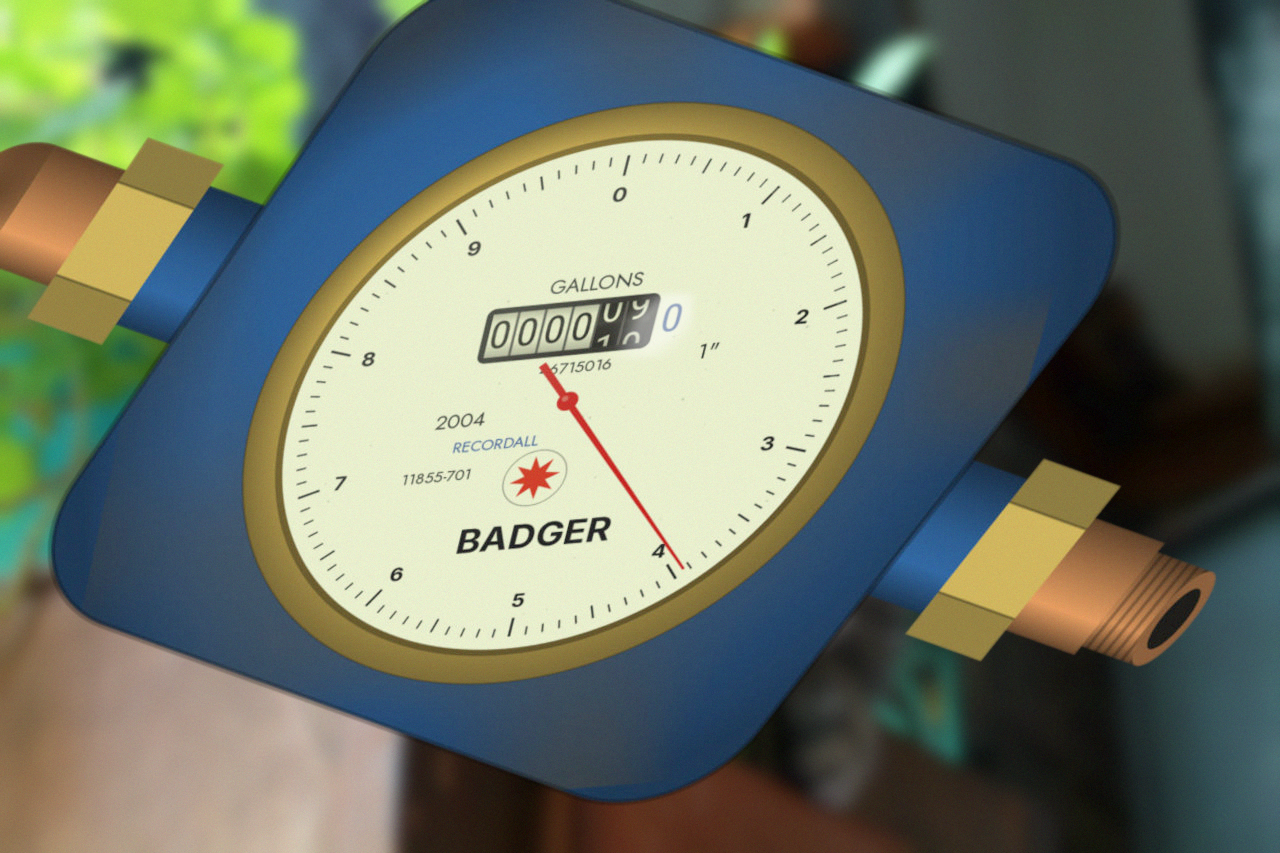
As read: 93.9; gal
